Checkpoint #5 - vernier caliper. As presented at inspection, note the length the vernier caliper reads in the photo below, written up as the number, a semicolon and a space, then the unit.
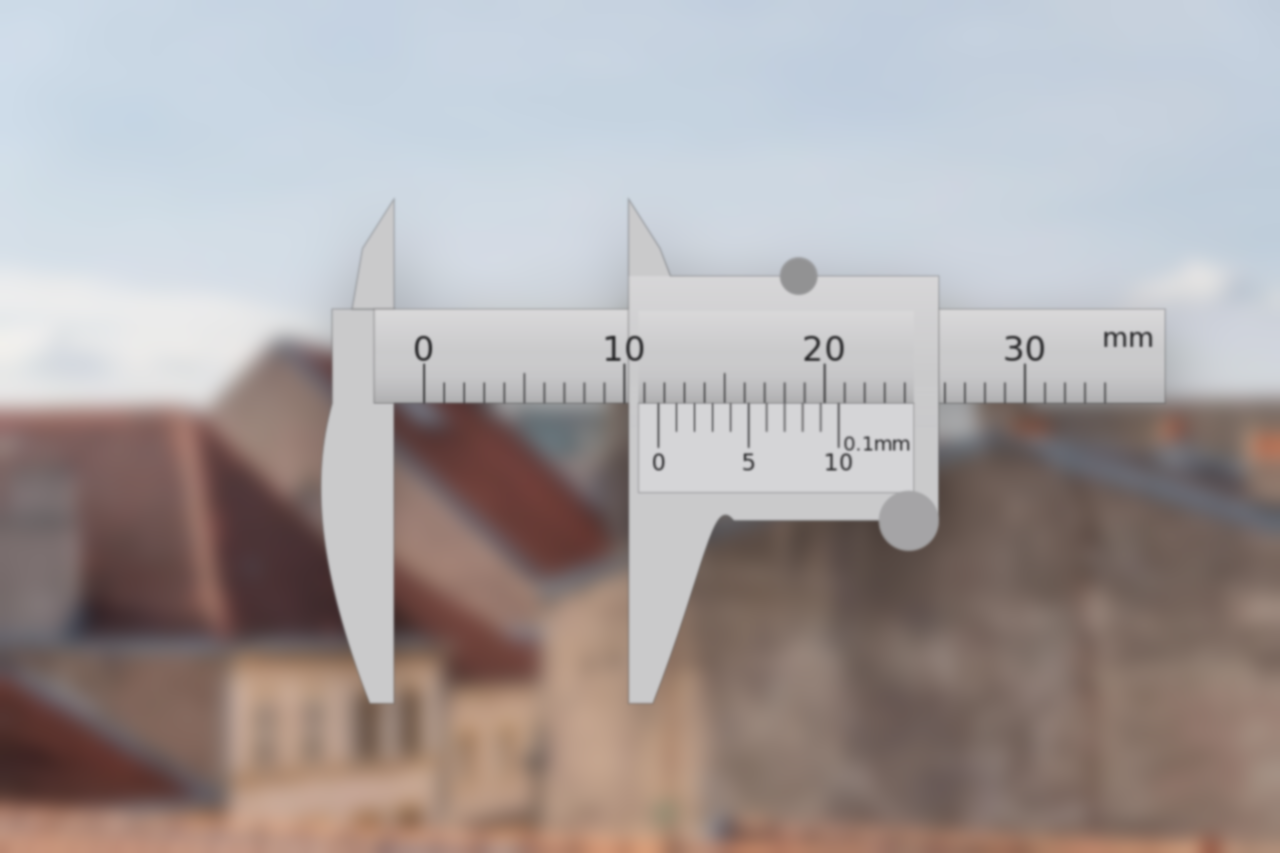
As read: 11.7; mm
